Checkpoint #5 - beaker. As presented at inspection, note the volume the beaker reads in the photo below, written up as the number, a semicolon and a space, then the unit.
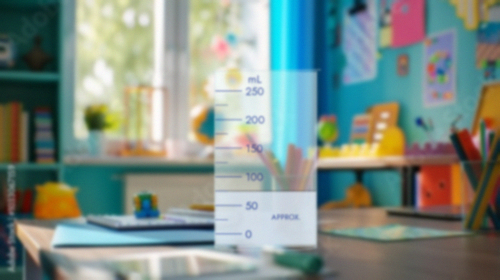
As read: 75; mL
